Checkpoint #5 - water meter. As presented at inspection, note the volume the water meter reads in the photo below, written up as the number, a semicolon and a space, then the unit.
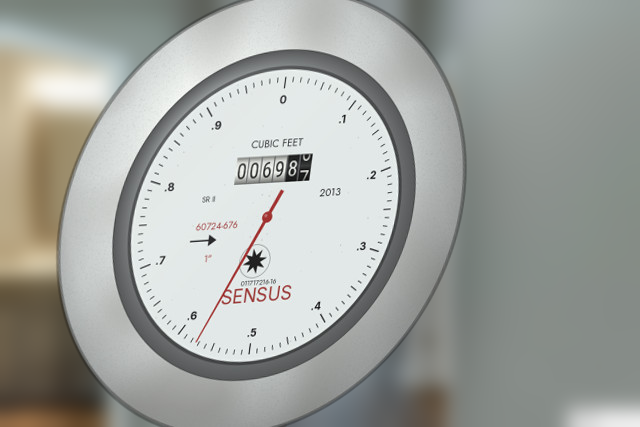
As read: 6986.57; ft³
